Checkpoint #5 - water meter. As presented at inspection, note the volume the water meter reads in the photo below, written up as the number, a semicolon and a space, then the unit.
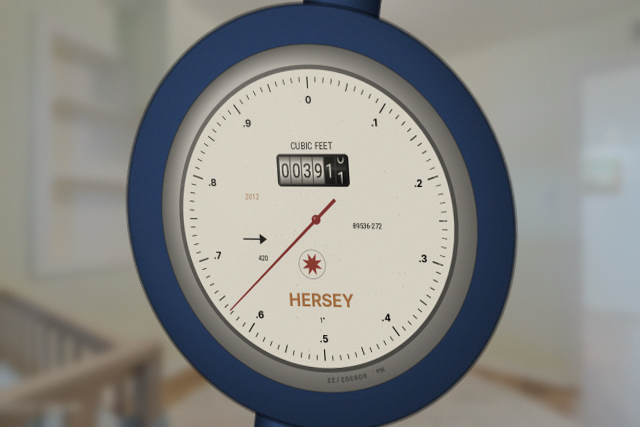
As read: 3910.63; ft³
